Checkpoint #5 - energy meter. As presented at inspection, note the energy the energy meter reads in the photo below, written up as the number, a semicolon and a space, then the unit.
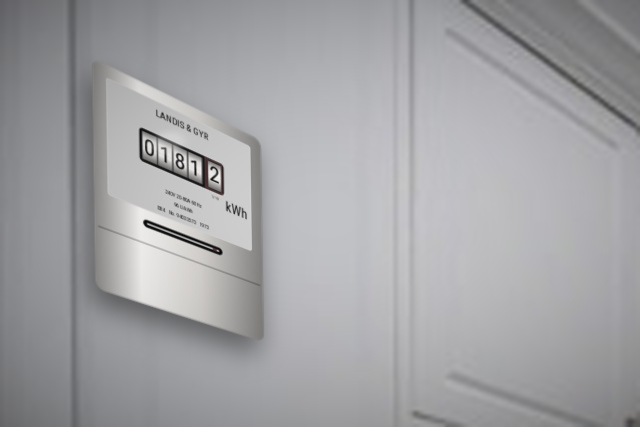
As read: 181.2; kWh
